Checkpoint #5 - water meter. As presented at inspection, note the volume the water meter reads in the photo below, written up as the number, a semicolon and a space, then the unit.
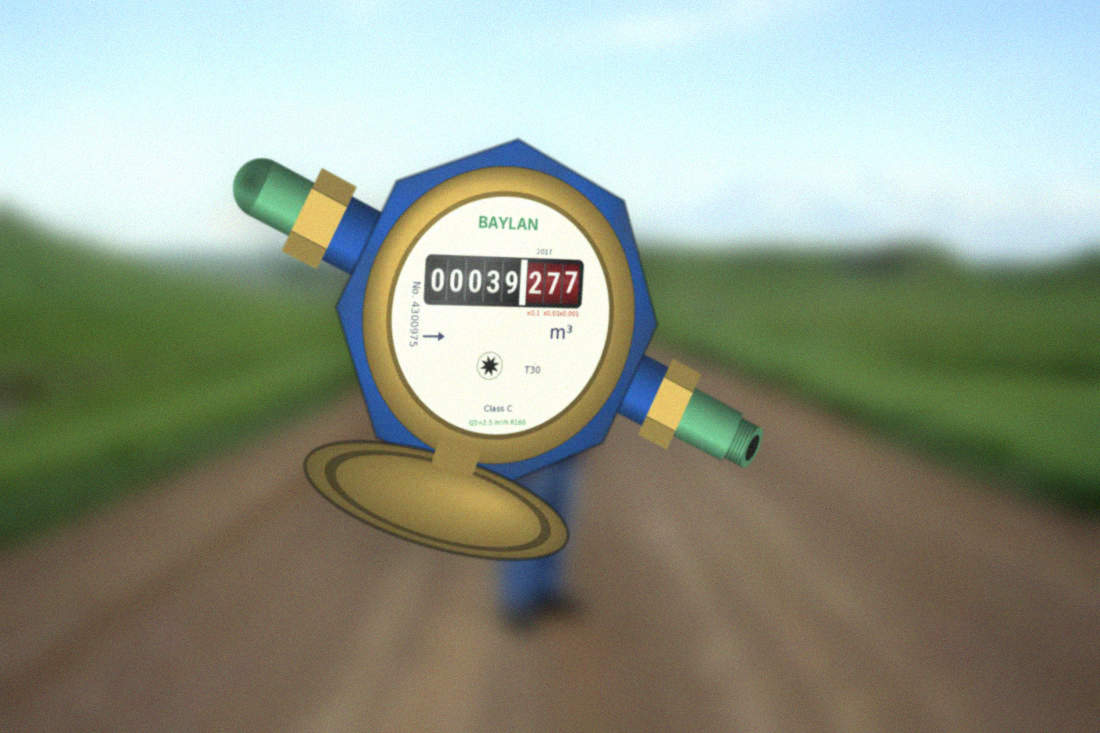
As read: 39.277; m³
